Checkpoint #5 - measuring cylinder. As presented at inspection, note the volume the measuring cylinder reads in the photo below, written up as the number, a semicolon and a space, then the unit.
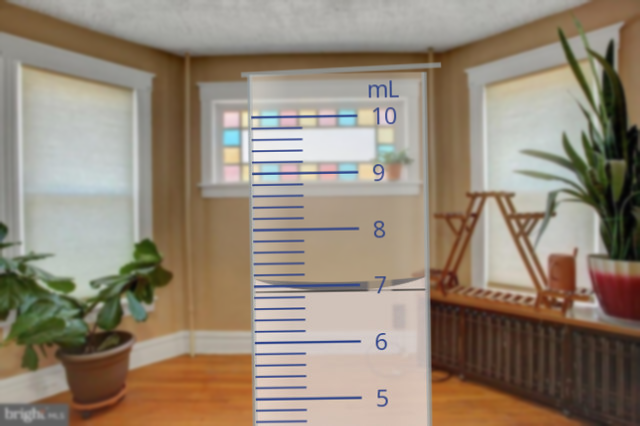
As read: 6.9; mL
